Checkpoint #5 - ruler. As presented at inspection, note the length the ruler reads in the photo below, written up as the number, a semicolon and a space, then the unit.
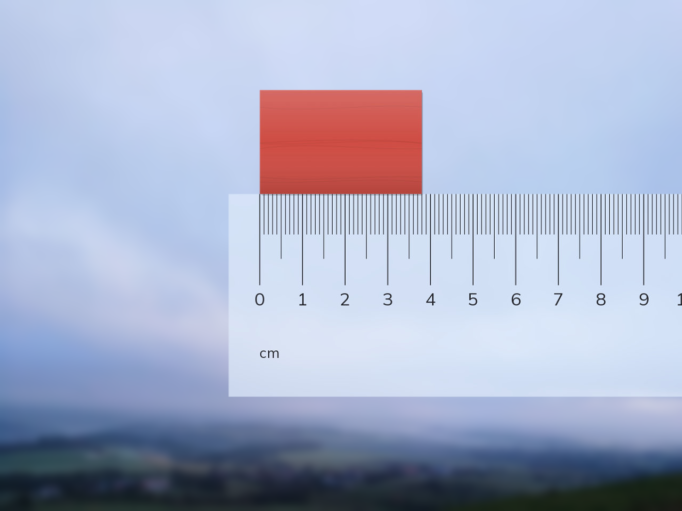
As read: 3.8; cm
